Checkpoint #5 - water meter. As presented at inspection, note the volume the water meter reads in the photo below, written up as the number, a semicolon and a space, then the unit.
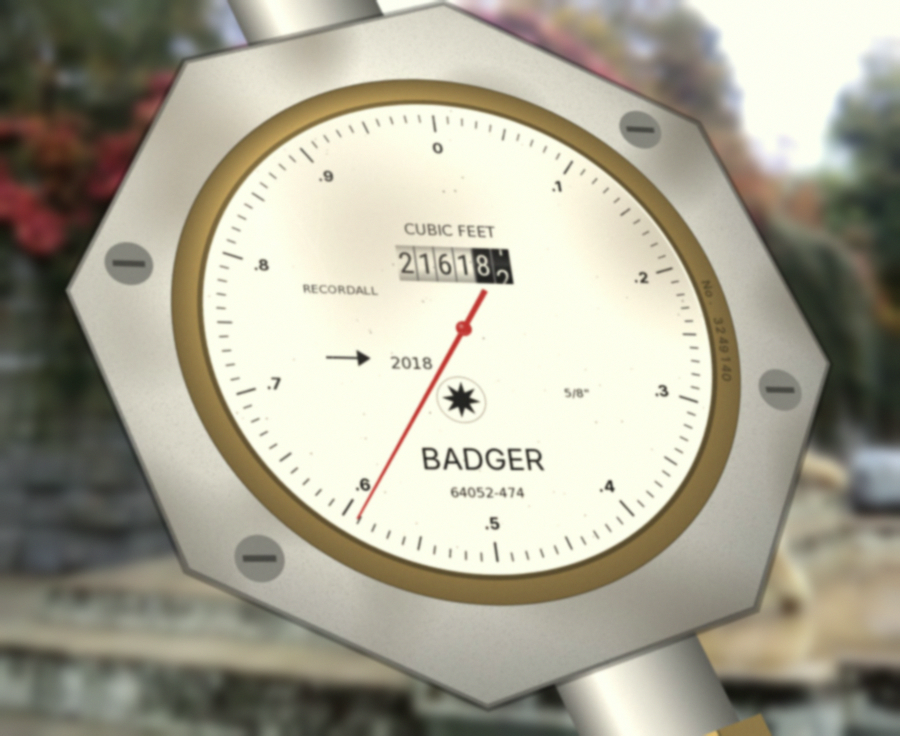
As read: 216181.59; ft³
